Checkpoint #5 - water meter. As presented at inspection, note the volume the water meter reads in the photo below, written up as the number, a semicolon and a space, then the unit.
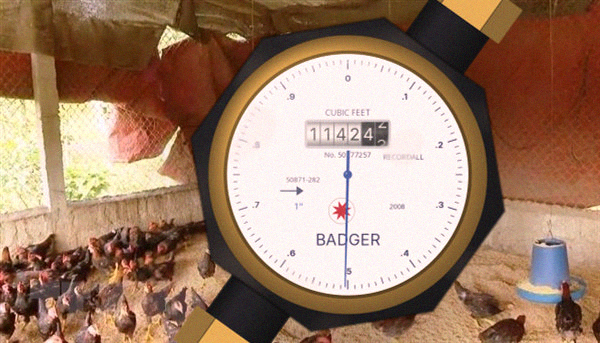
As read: 114242.50; ft³
